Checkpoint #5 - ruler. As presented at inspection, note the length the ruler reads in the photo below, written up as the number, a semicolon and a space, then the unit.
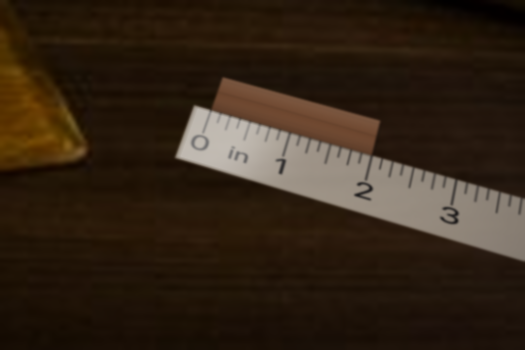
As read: 2; in
